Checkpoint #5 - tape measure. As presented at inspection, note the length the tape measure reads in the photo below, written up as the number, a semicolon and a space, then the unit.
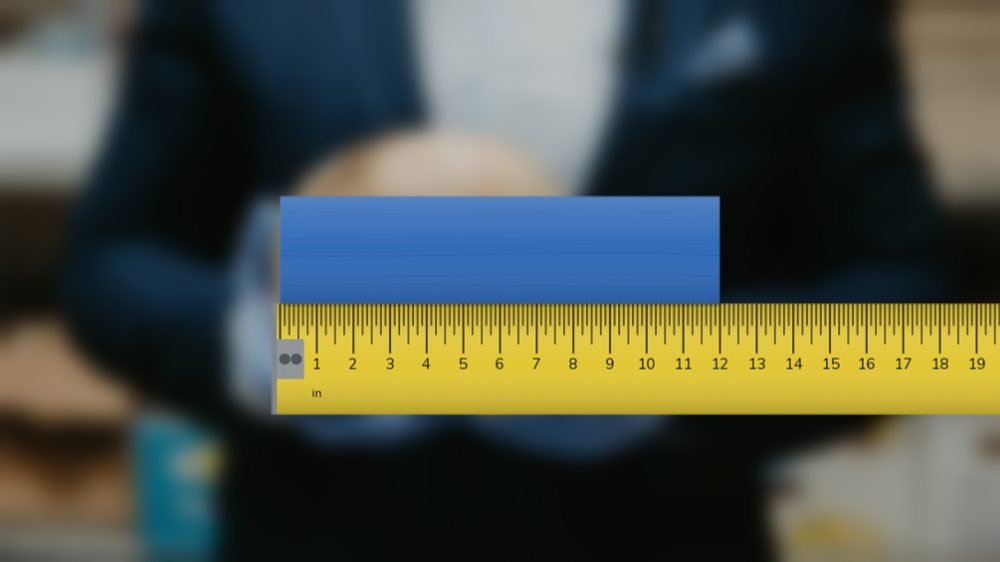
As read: 12; in
